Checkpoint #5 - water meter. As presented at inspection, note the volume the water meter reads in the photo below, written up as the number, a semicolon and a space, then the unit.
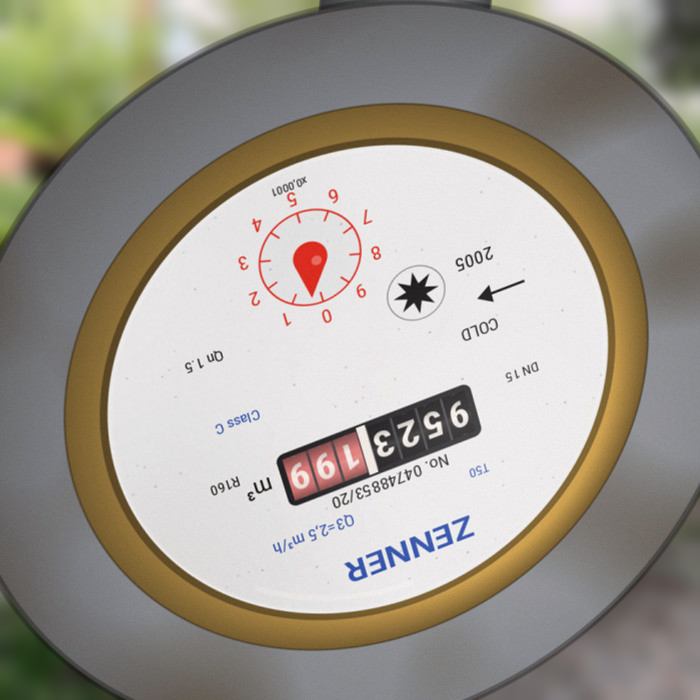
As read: 9523.1990; m³
